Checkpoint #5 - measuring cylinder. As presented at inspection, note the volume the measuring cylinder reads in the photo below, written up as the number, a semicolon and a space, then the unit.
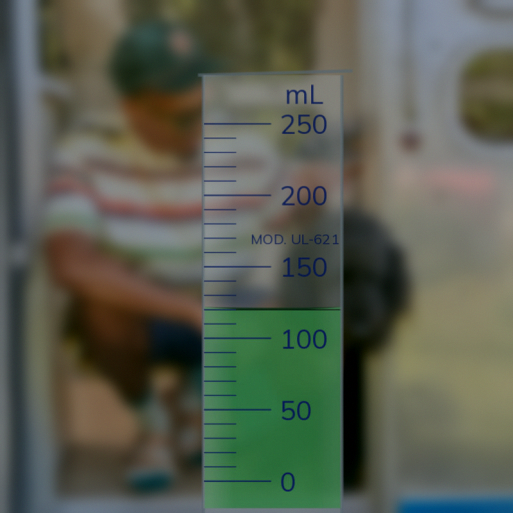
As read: 120; mL
